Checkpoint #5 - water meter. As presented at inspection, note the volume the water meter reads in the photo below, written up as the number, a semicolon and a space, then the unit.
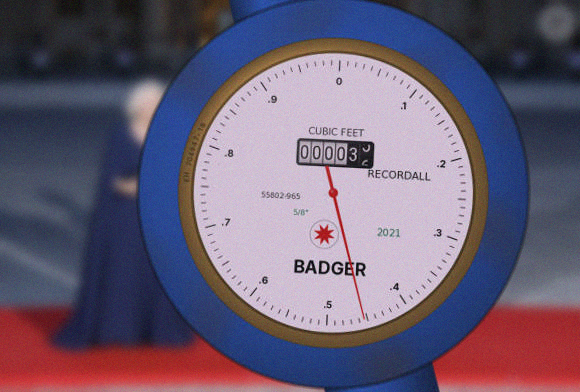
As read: 35.45; ft³
